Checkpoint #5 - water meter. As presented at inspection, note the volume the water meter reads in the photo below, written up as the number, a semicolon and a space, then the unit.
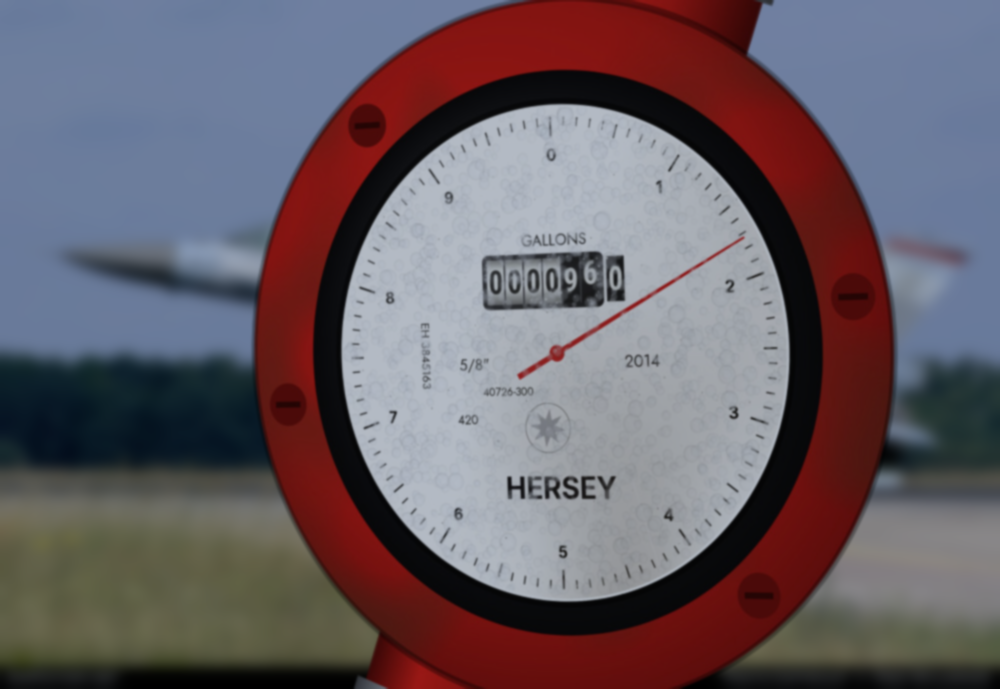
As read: 961.7; gal
